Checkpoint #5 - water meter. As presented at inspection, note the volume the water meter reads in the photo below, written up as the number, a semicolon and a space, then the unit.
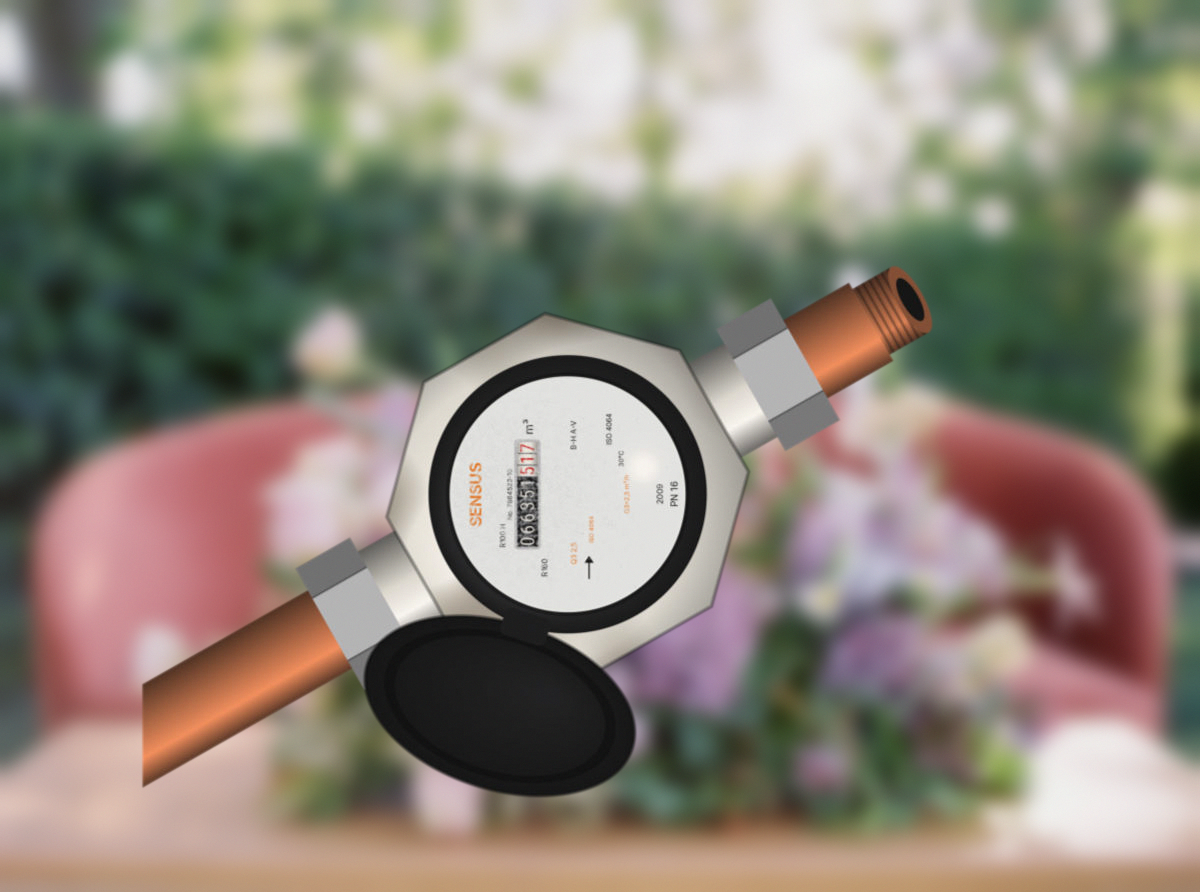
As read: 66351.517; m³
